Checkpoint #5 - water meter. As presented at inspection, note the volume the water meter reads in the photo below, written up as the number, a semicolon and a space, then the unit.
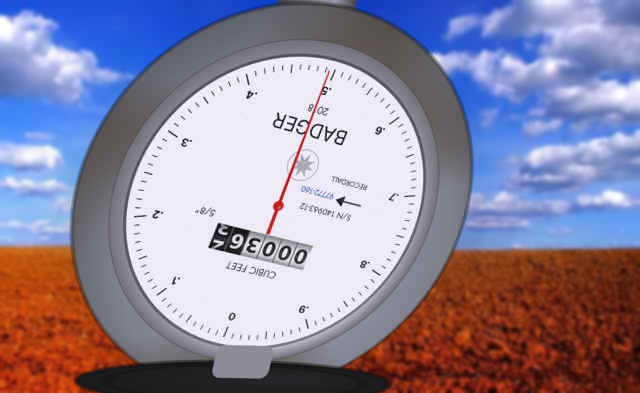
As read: 362.49; ft³
